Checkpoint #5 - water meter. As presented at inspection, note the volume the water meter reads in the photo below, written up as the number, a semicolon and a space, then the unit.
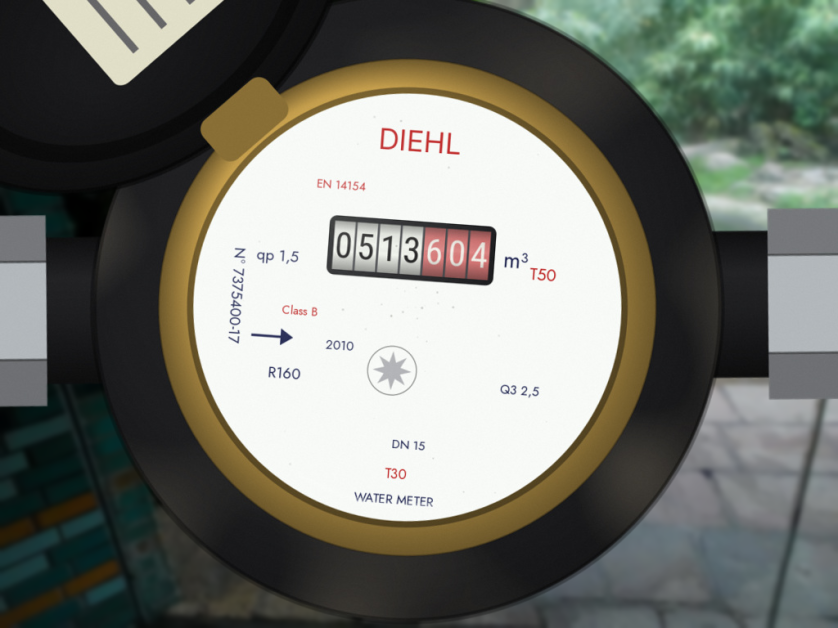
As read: 513.604; m³
